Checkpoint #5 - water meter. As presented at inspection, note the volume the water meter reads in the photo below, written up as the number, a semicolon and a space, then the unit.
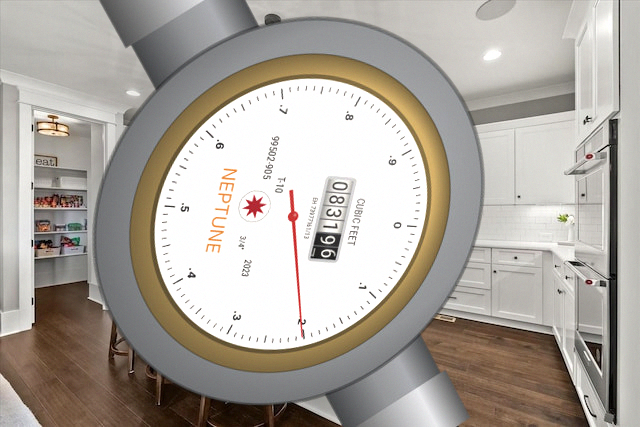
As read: 83196.20; ft³
